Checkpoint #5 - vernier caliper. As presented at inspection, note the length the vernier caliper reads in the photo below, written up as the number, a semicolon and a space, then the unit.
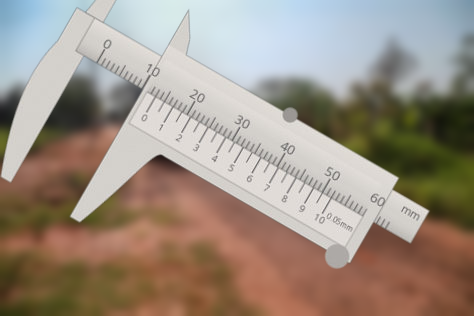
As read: 13.0; mm
